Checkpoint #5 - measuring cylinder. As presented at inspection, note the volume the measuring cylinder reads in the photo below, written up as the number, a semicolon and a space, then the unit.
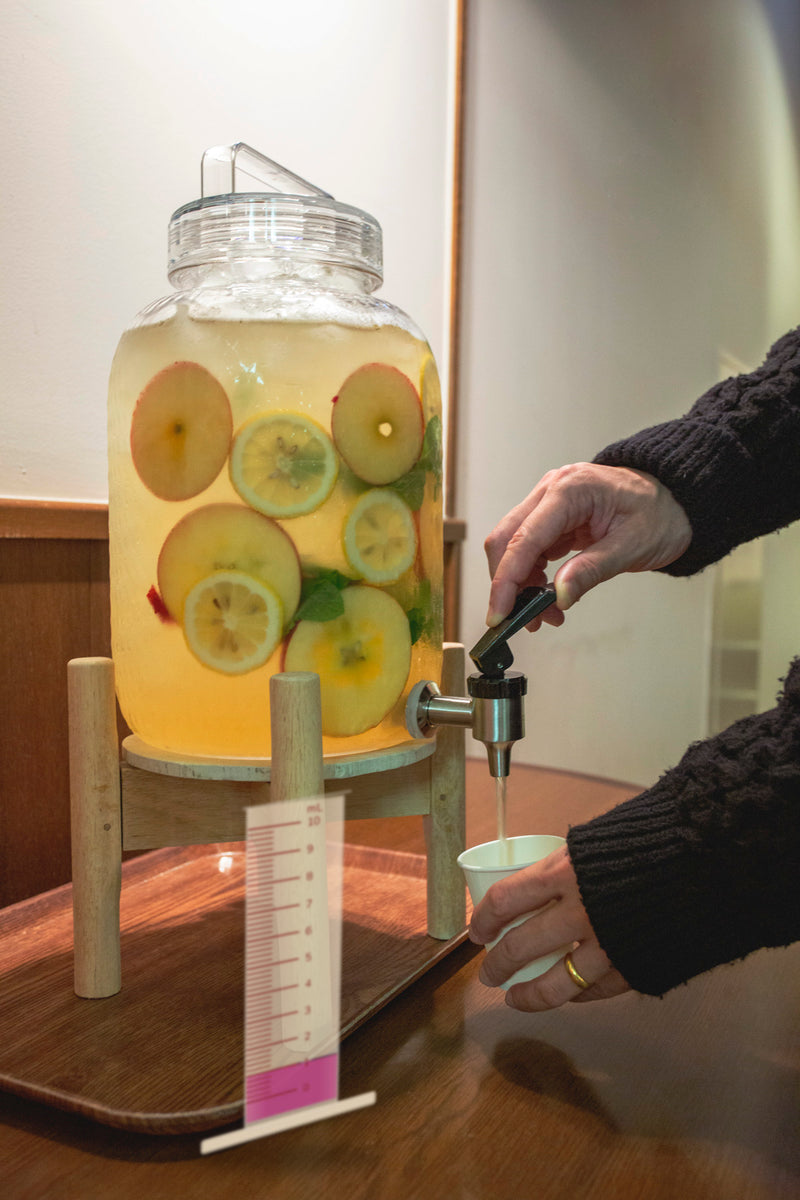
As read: 1; mL
